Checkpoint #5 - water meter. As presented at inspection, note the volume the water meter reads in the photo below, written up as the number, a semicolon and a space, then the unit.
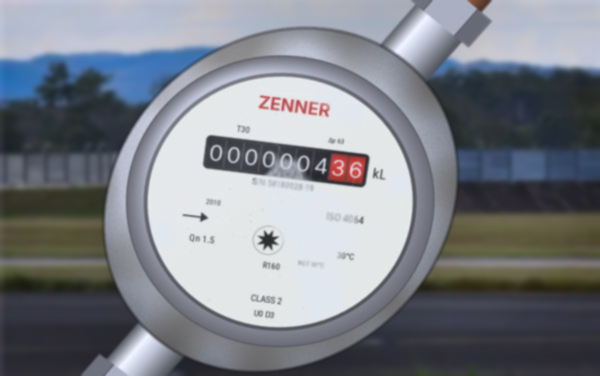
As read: 4.36; kL
